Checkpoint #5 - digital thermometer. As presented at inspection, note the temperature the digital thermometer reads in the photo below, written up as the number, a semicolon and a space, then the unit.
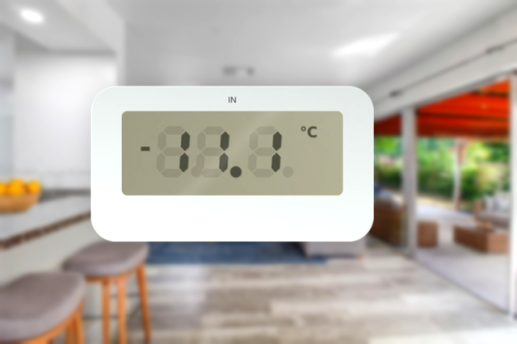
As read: -11.1; °C
